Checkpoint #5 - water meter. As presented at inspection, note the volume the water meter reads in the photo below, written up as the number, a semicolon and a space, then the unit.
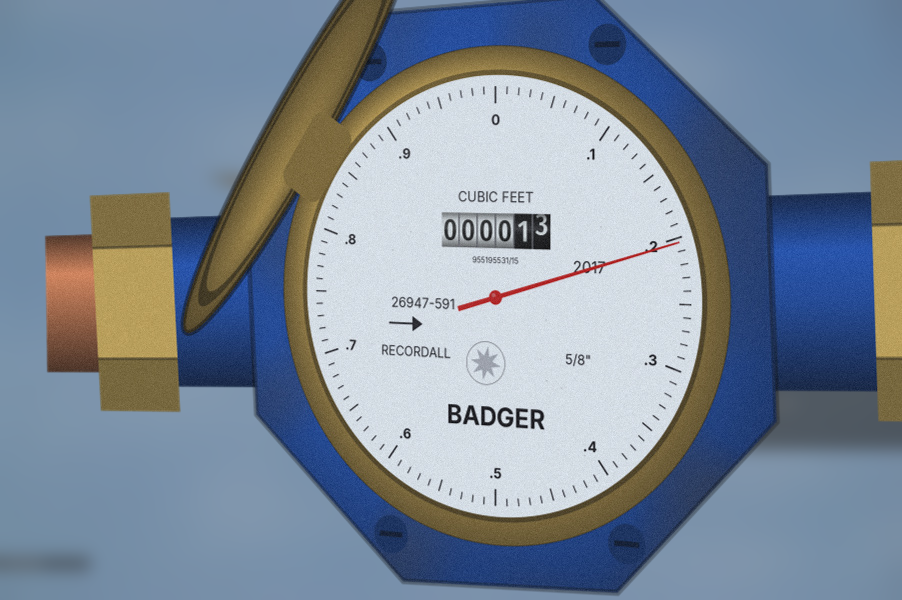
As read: 13.20; ft³
